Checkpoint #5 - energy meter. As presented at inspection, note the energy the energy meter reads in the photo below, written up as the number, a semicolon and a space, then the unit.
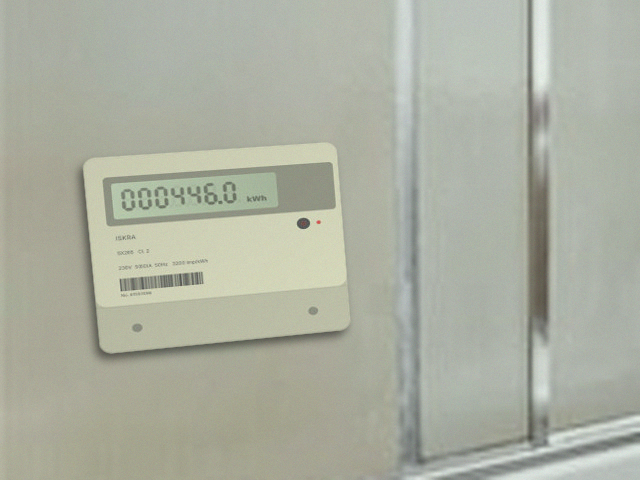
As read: 446.0; kWh
